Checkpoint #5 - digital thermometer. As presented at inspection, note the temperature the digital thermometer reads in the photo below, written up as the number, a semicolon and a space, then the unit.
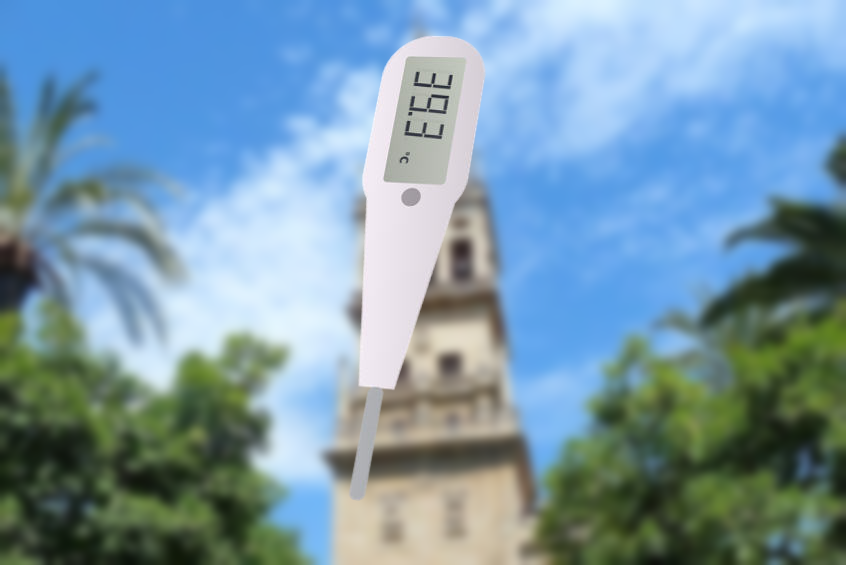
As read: 39.3; °C
